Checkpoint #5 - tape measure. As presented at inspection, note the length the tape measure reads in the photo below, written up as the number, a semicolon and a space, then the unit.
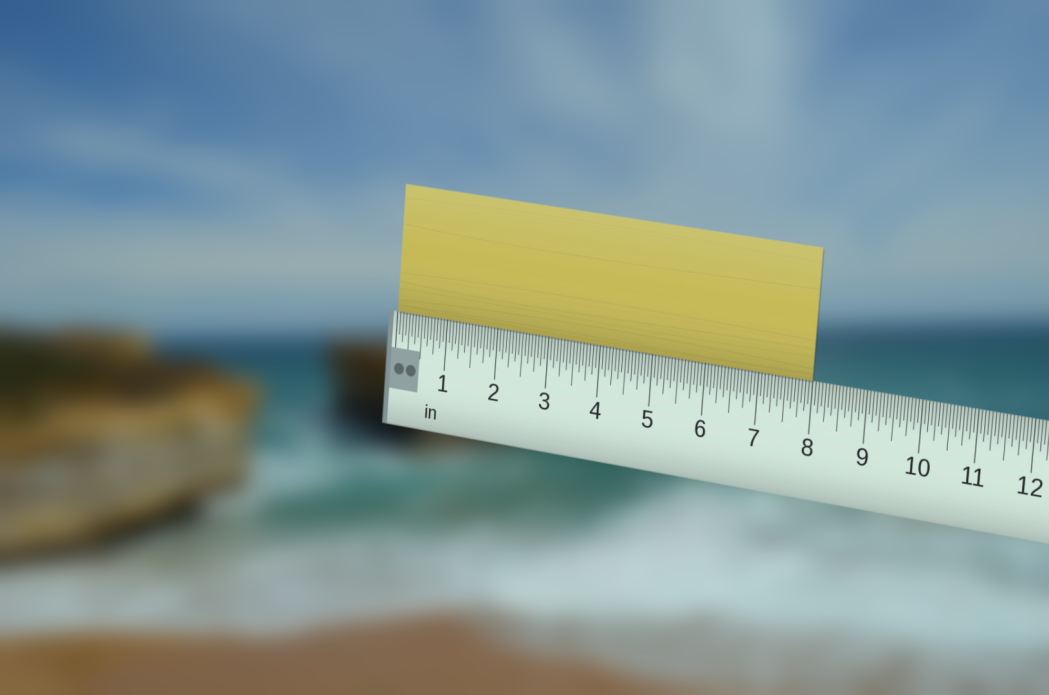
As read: 8; in
